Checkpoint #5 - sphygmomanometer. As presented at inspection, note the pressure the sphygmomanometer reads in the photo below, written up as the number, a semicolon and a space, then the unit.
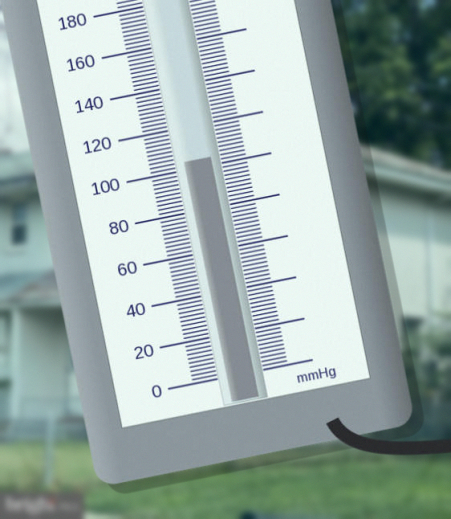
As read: 104; mmHg
